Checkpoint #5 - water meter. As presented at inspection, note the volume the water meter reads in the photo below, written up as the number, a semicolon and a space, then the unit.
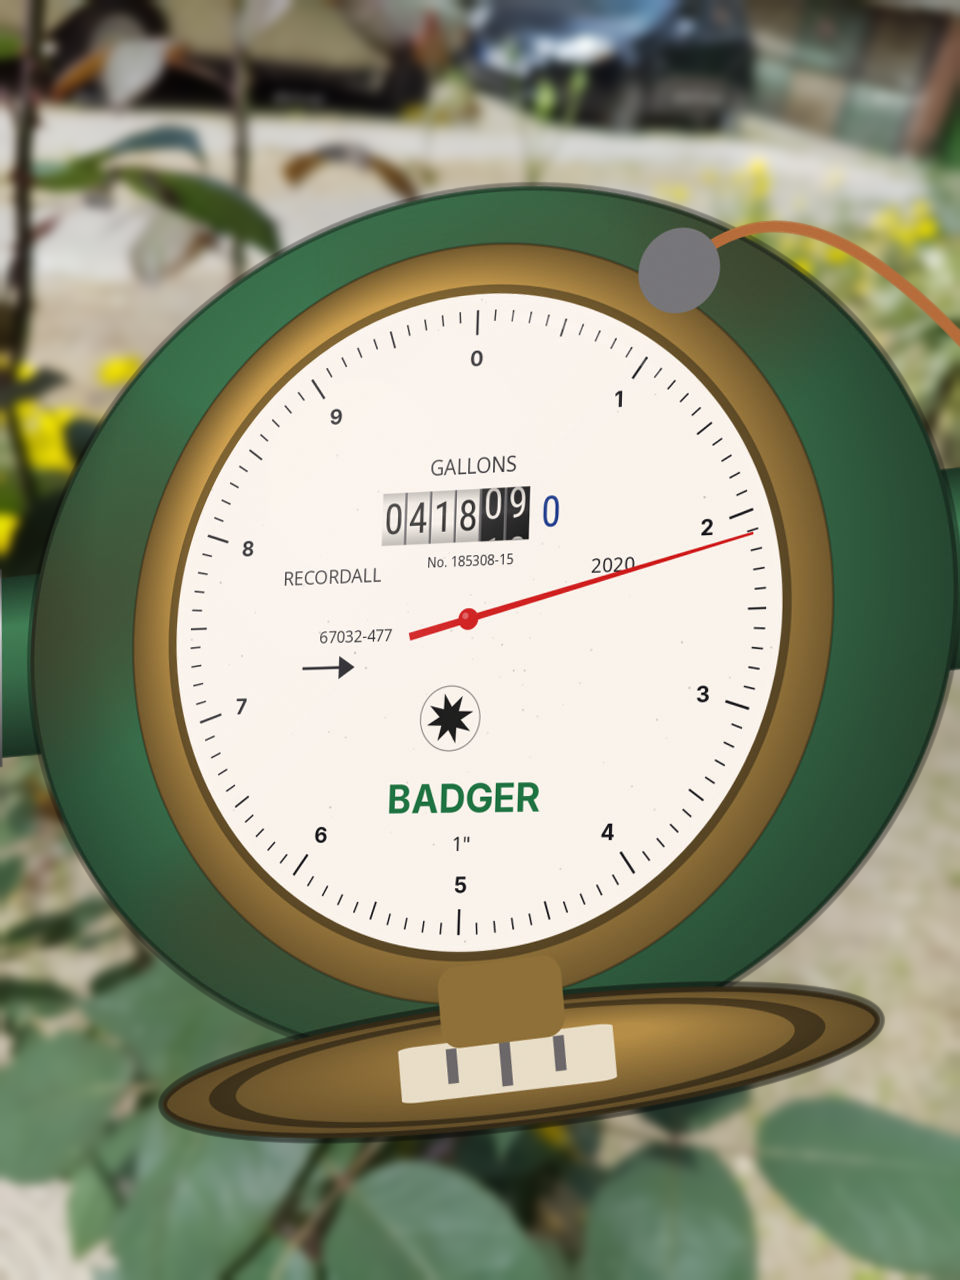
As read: 418092.1; gal
